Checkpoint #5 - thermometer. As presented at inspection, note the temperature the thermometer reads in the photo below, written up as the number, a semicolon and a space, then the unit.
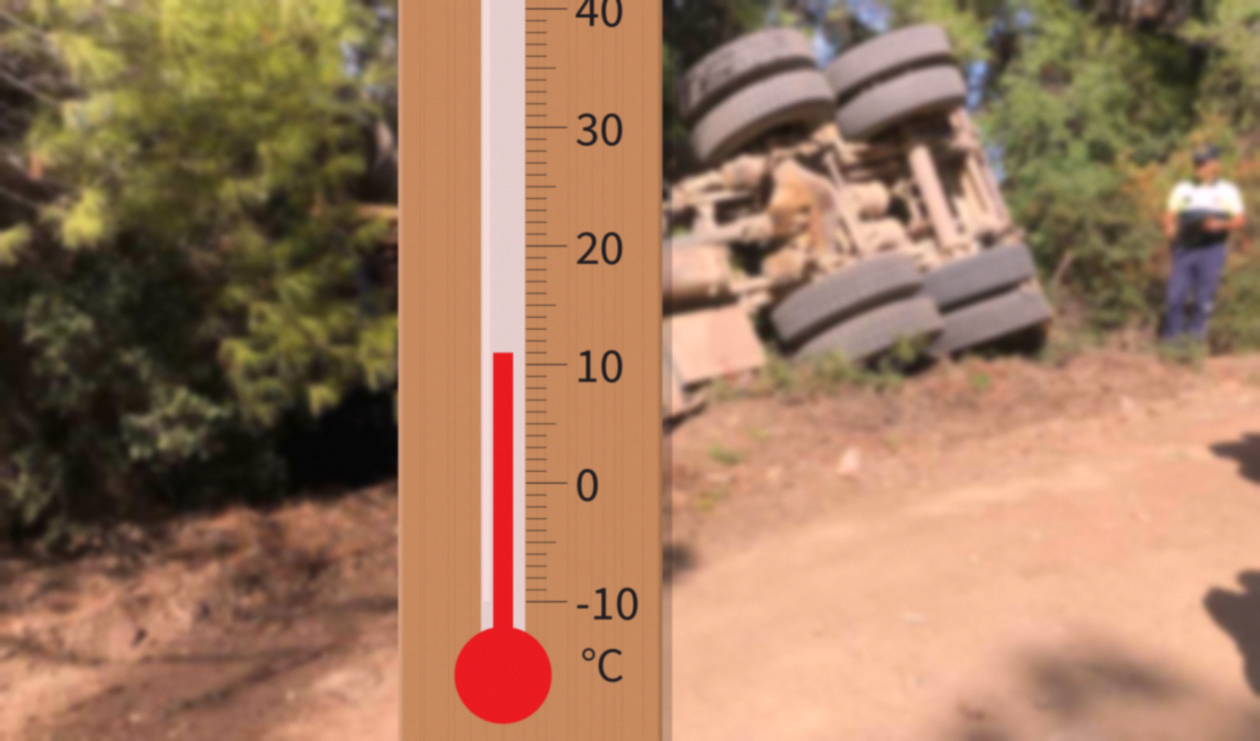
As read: 11; °C
